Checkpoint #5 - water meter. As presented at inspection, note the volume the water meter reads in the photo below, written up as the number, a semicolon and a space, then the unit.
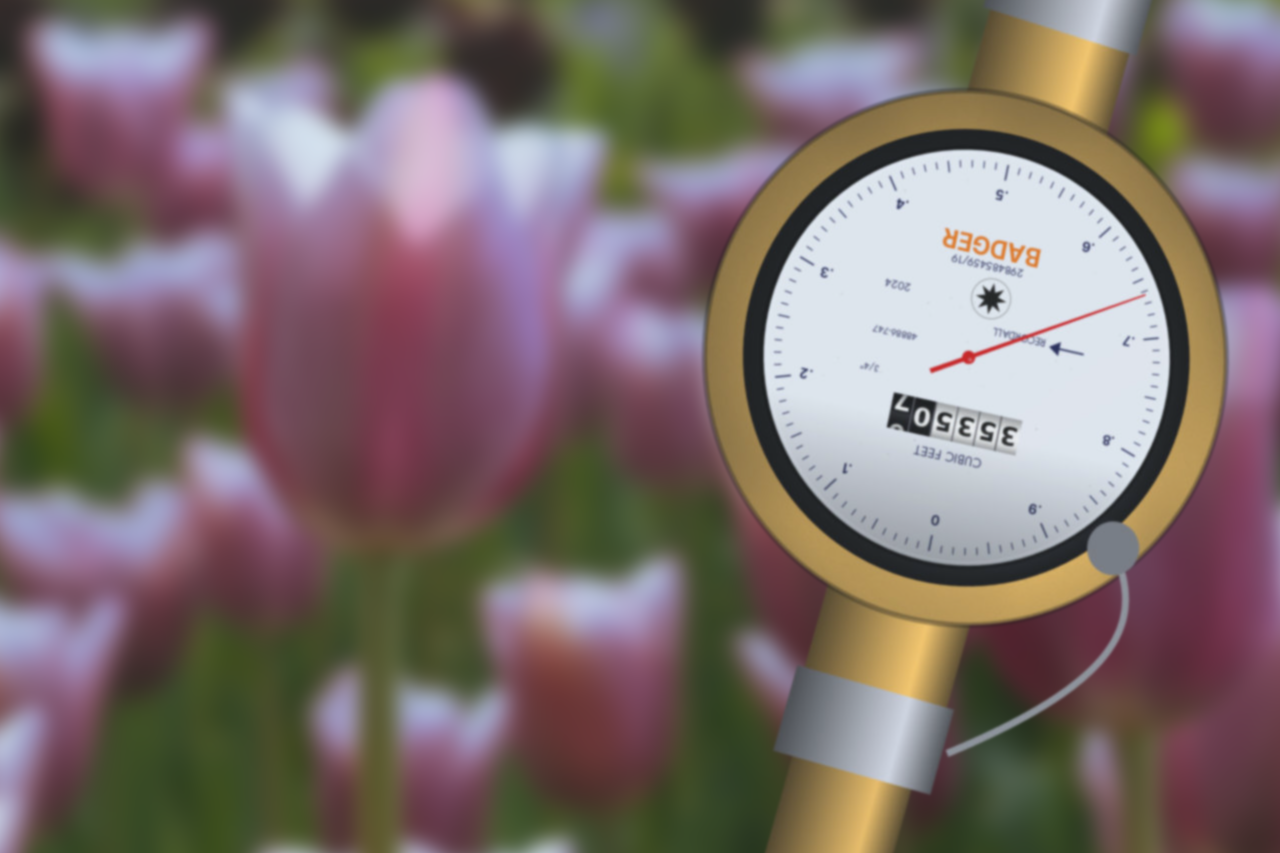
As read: 353506.66; ft³
